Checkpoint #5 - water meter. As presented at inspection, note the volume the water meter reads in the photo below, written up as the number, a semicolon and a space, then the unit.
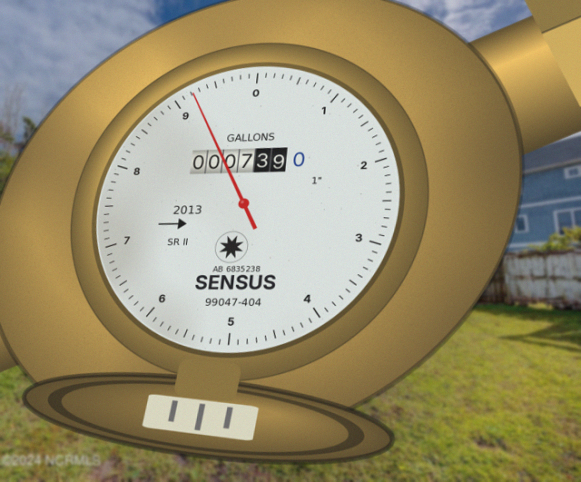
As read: 7389.2; gal
